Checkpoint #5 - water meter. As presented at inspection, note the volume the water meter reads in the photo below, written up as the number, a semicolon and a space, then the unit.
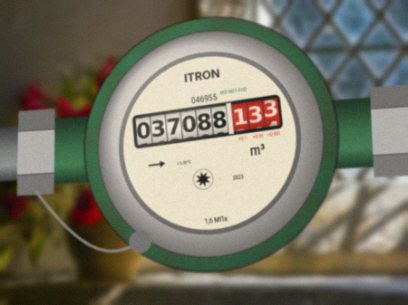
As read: 37088.133; m³
